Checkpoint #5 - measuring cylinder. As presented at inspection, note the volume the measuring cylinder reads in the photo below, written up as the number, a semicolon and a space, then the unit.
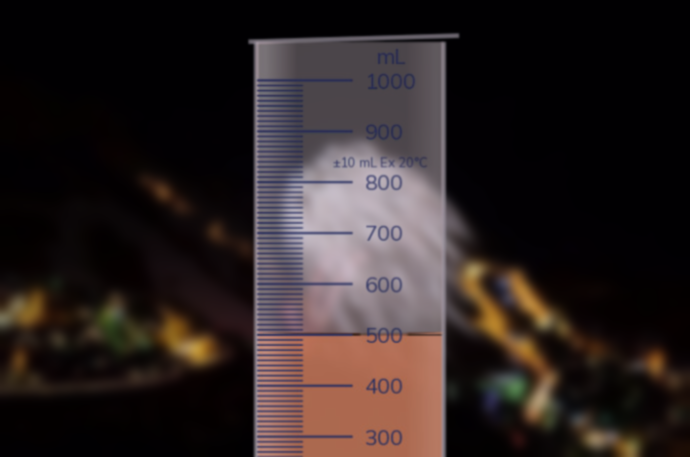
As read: 500; mL
